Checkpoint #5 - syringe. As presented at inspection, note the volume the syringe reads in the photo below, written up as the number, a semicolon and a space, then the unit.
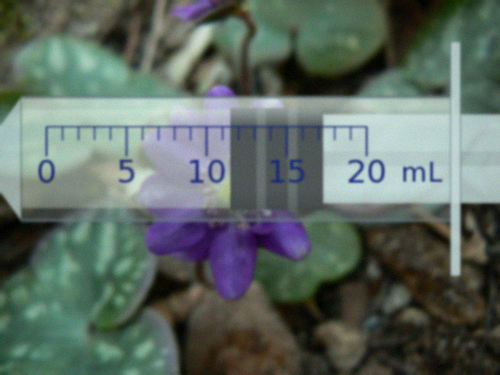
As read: 11.5; mL
